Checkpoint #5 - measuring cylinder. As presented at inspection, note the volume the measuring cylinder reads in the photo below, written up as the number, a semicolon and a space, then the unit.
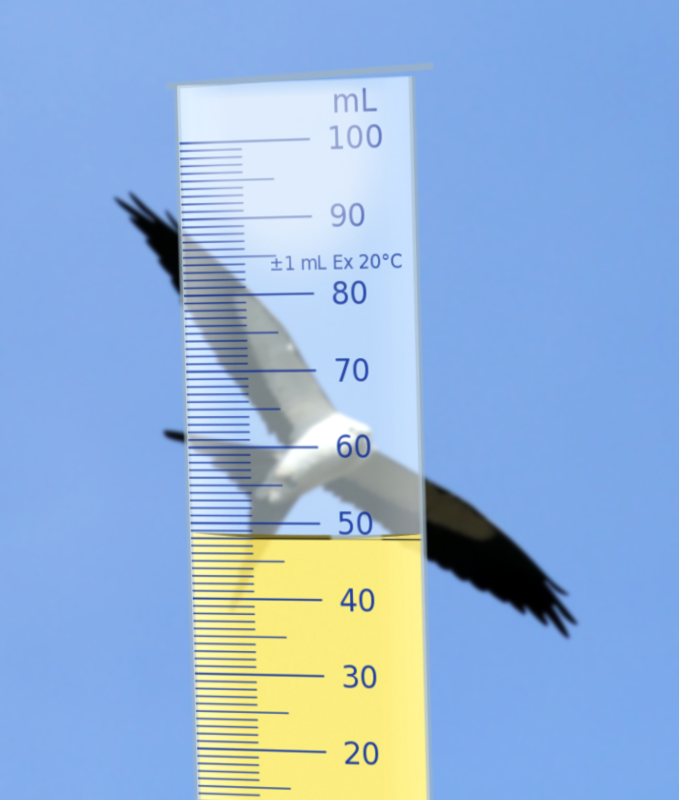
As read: 48; mL
